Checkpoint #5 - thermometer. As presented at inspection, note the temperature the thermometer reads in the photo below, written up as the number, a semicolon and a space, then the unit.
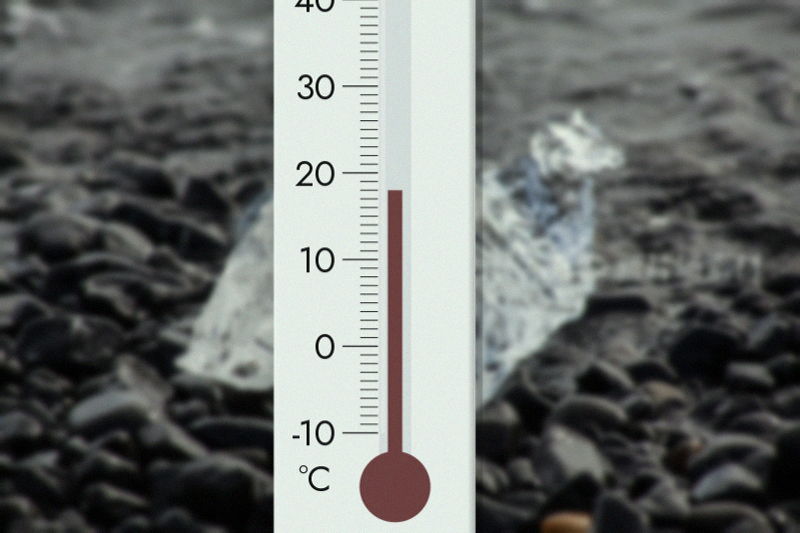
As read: 18; °C
